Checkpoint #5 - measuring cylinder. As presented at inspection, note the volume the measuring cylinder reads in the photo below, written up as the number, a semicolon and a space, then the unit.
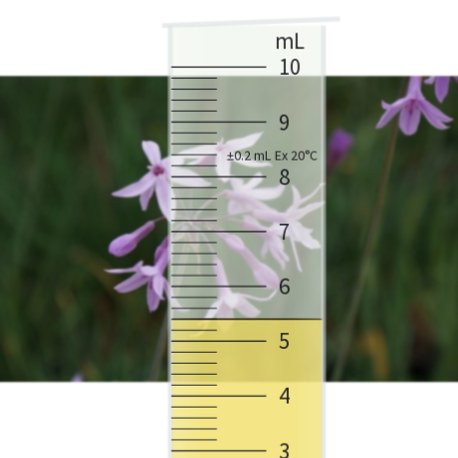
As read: 5.4; mL
